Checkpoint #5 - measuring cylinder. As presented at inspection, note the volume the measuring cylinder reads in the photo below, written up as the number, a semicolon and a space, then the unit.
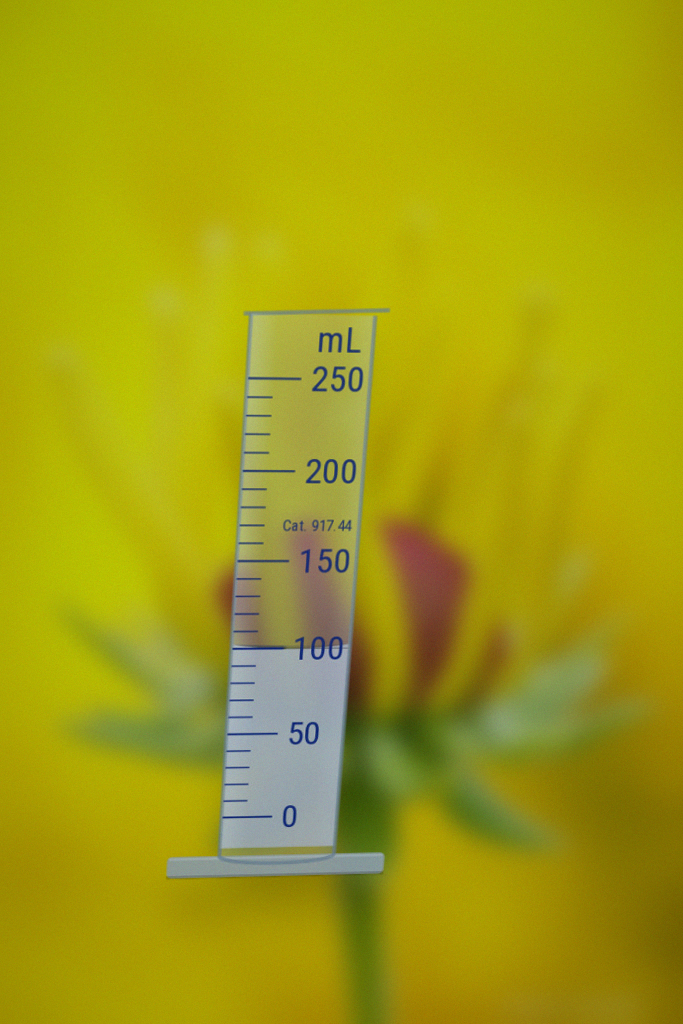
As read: 100; mL
